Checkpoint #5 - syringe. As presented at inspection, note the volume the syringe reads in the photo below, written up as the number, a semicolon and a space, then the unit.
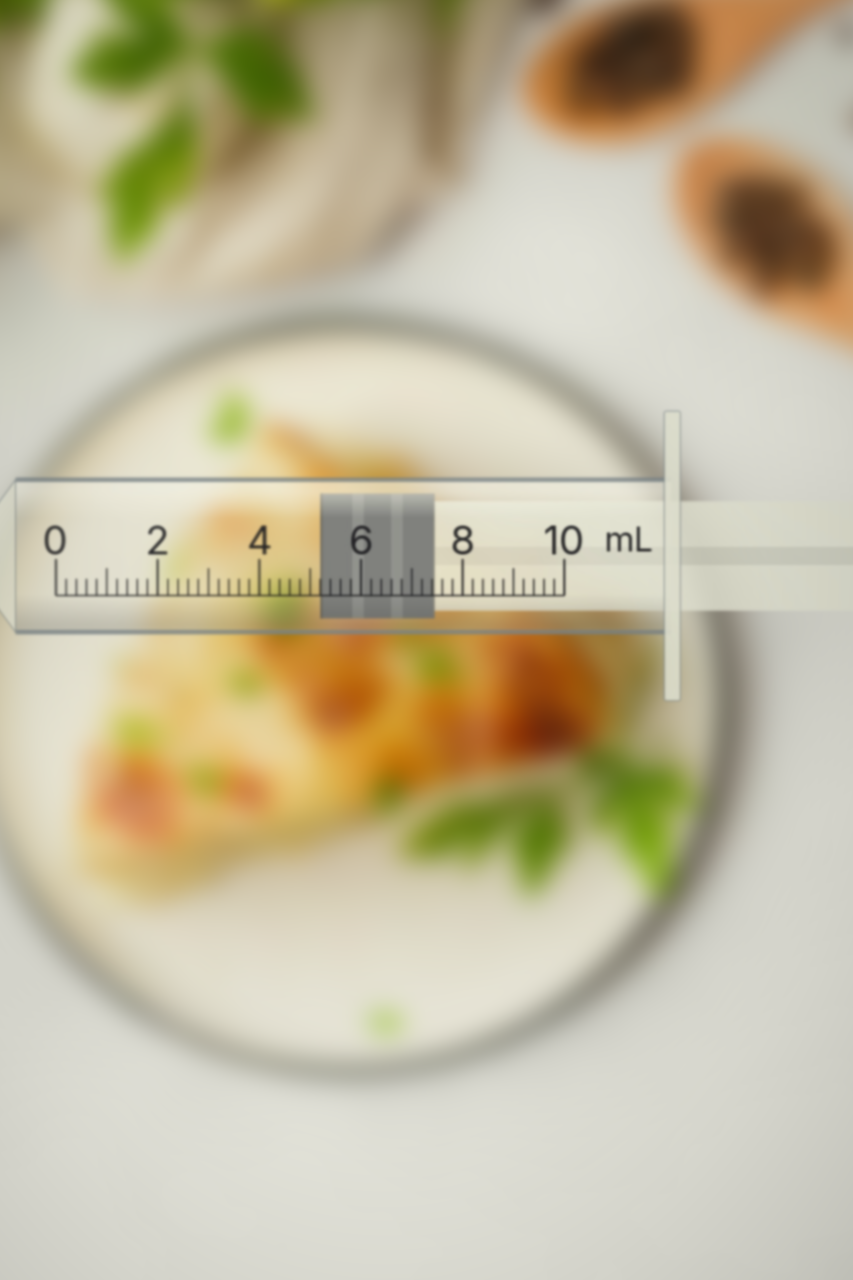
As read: 5.2; mL
